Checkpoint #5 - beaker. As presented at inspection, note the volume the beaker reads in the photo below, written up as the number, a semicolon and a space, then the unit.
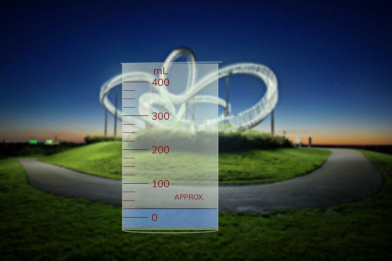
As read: 25; mL
